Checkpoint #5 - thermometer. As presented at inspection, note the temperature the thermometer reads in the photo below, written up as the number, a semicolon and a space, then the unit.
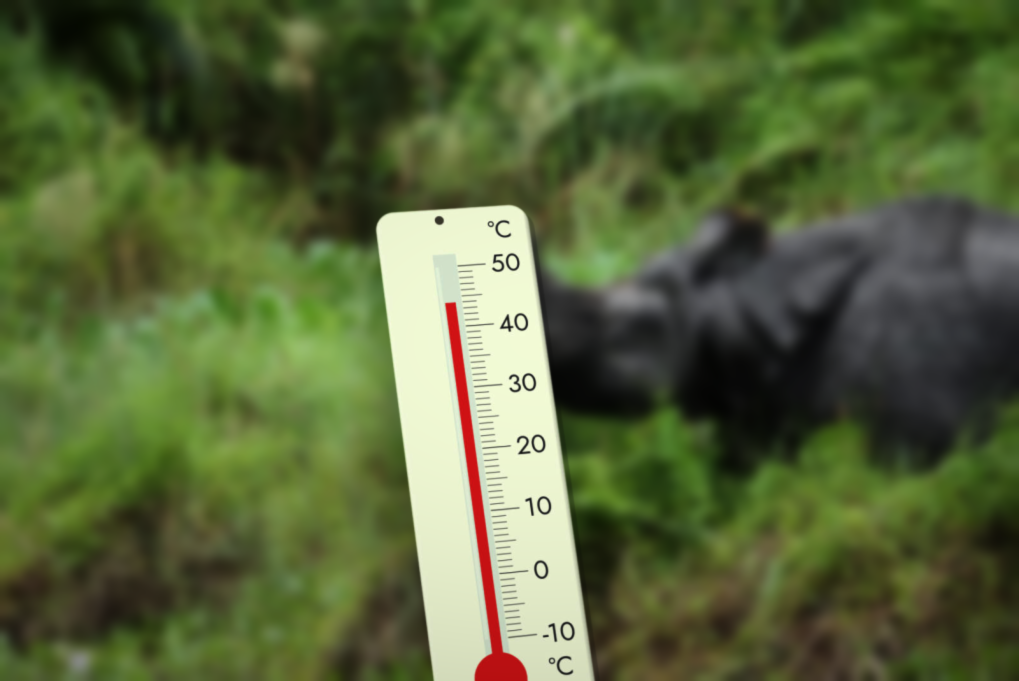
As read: 44; °C
